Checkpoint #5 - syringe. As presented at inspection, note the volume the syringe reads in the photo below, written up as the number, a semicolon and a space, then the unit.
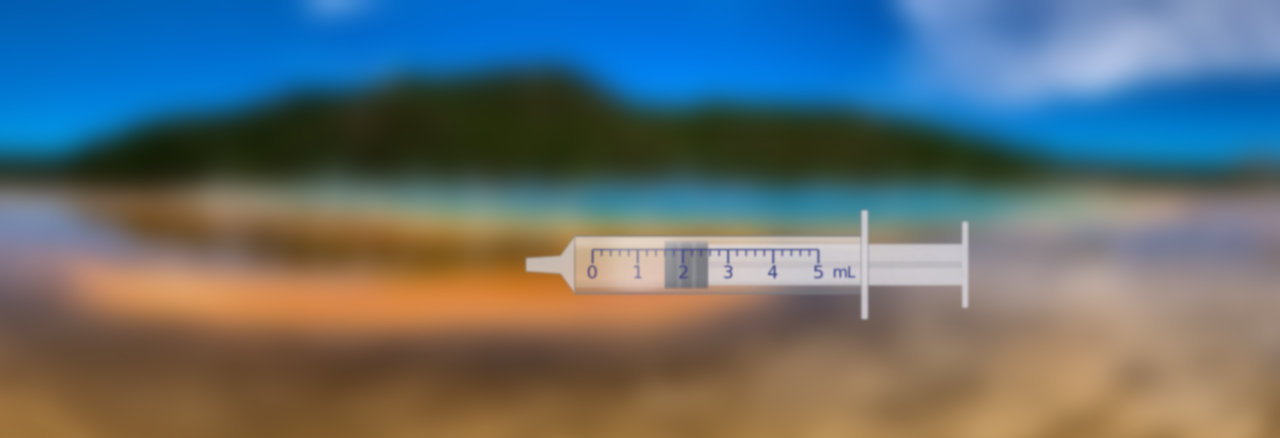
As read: 1.6; mL
